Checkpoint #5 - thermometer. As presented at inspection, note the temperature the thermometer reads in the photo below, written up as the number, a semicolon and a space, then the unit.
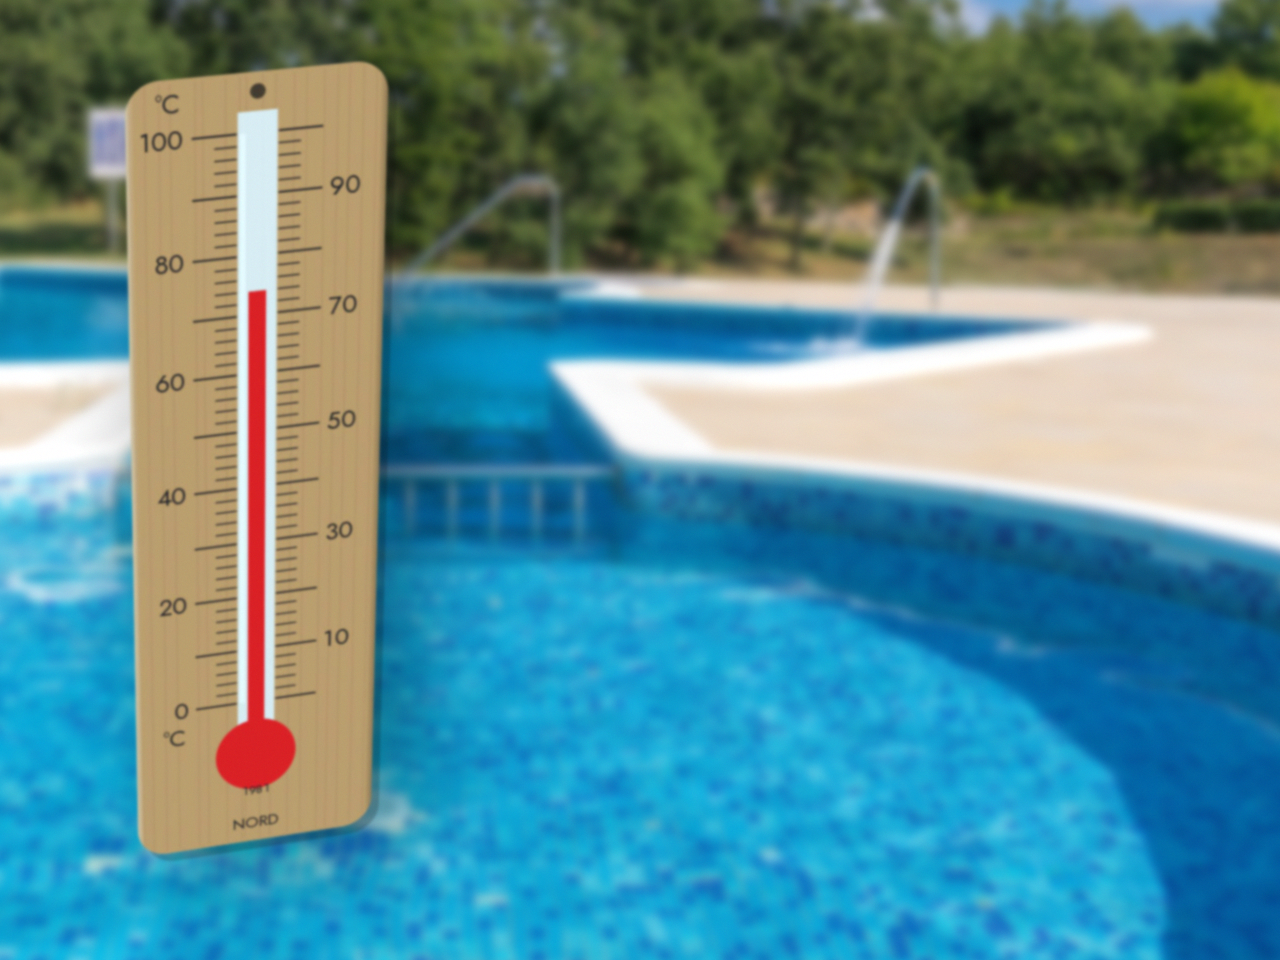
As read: 74; °C
